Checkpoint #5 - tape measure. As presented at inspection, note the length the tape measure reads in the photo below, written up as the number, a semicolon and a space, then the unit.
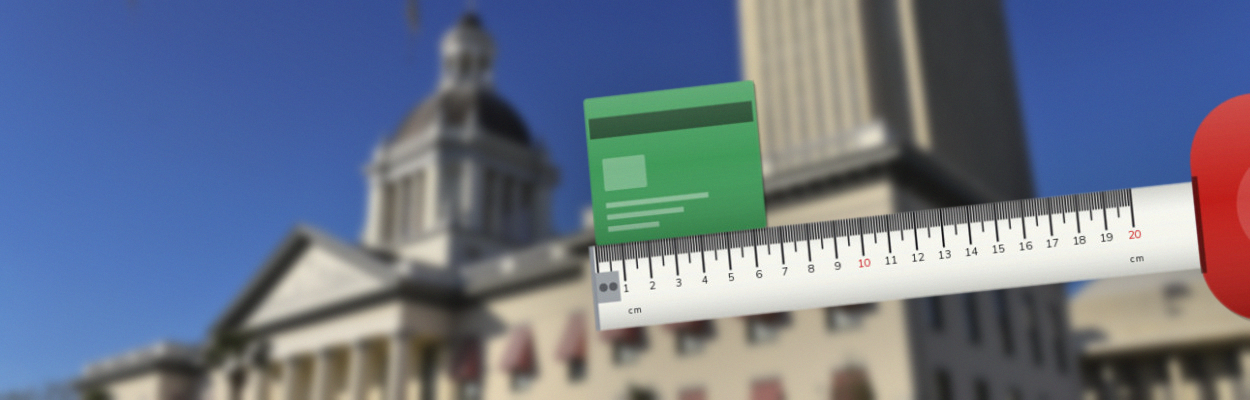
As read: 6.5; cm
